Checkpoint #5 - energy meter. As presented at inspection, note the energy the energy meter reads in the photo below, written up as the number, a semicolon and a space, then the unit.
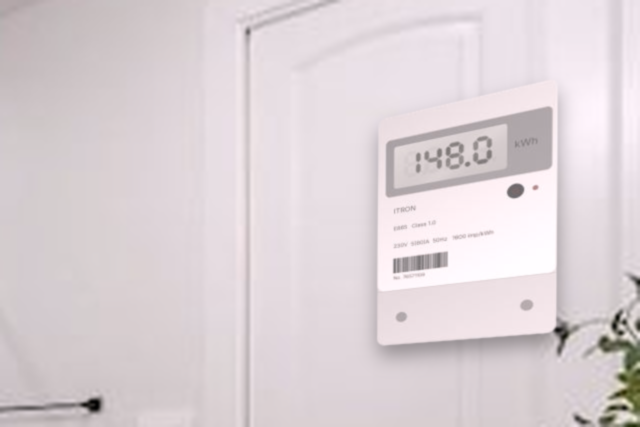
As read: 148.0; kWh
